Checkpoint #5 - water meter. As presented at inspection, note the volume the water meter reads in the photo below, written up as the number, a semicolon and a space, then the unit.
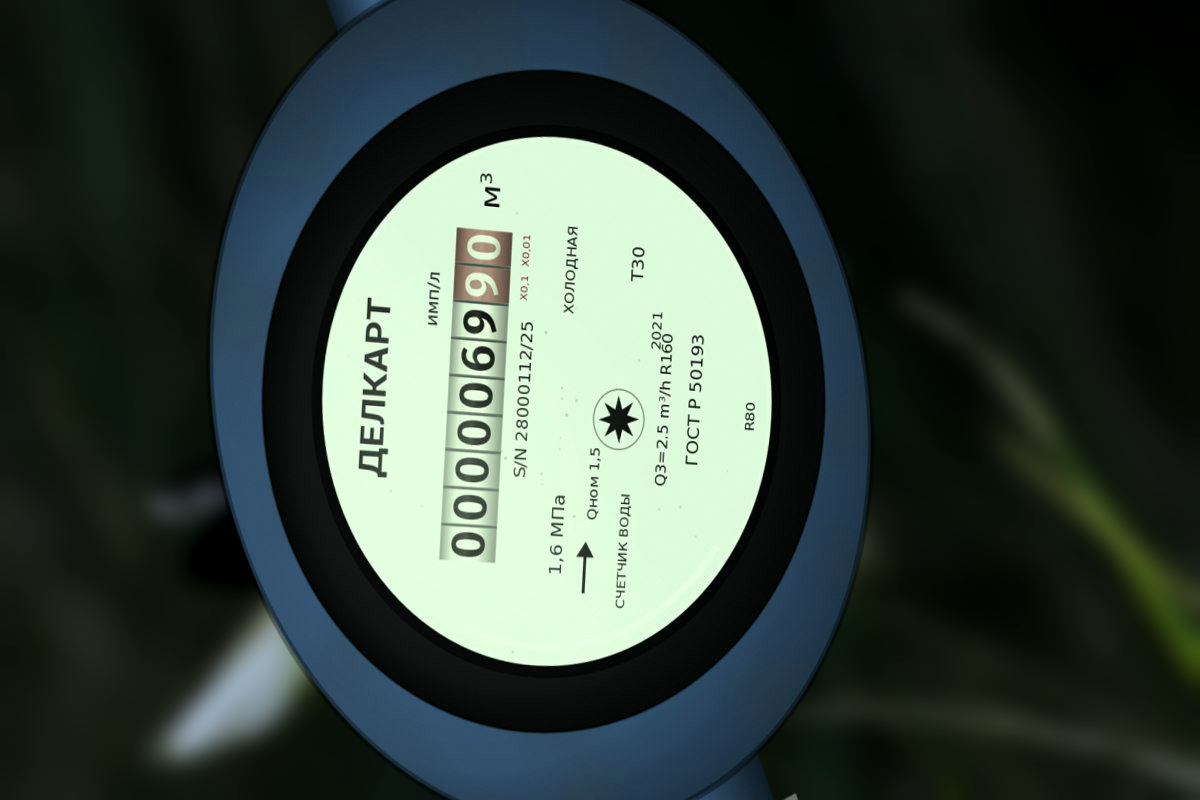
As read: 69.90; m³
